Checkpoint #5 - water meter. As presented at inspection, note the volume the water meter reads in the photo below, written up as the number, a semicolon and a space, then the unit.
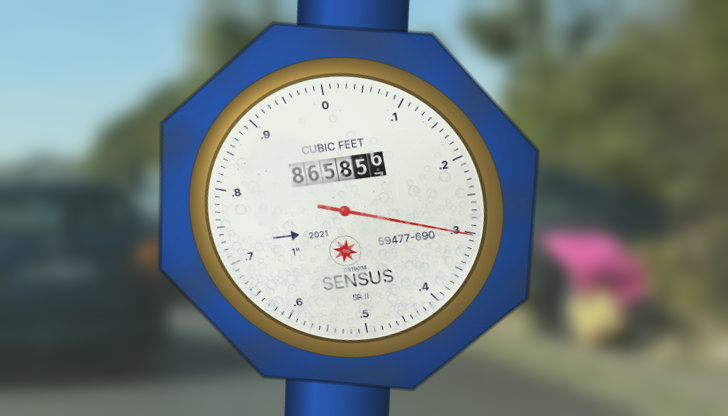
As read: 865856.30; ft³
